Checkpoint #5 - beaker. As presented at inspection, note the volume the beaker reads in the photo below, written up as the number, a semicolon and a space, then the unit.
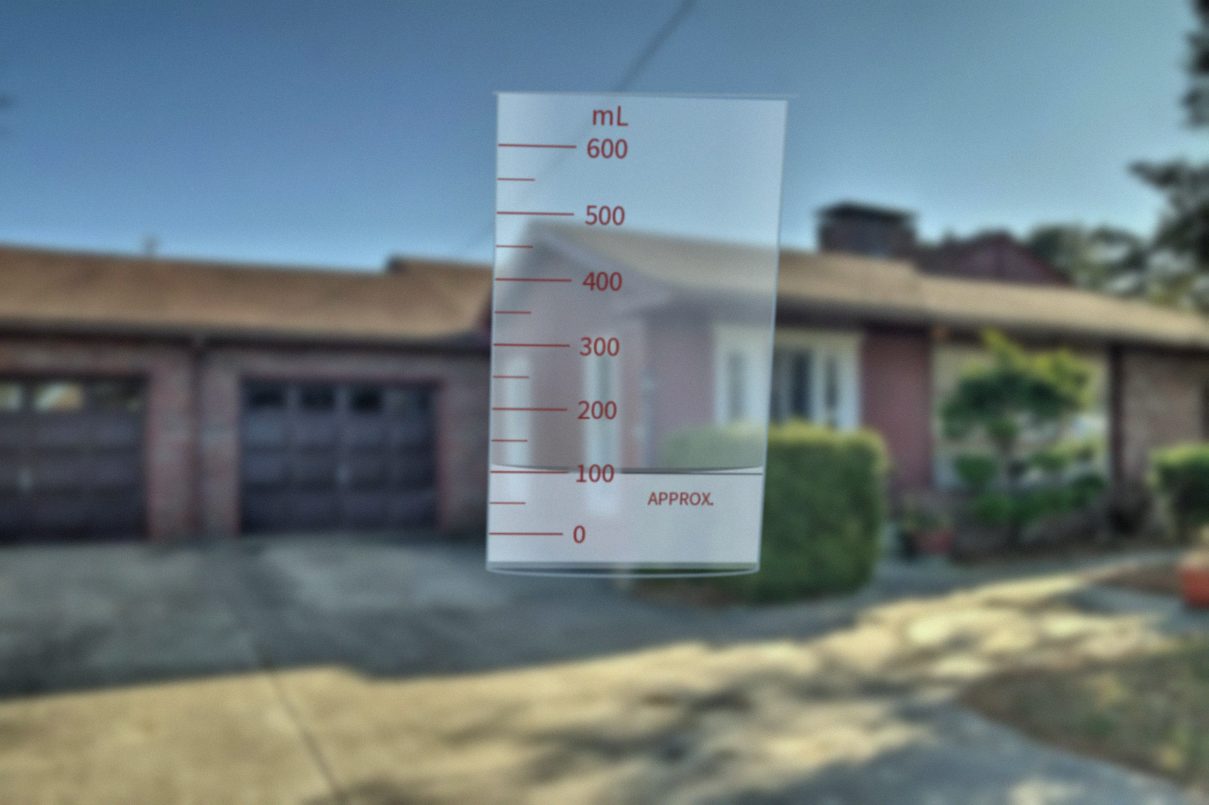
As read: 100; mL
